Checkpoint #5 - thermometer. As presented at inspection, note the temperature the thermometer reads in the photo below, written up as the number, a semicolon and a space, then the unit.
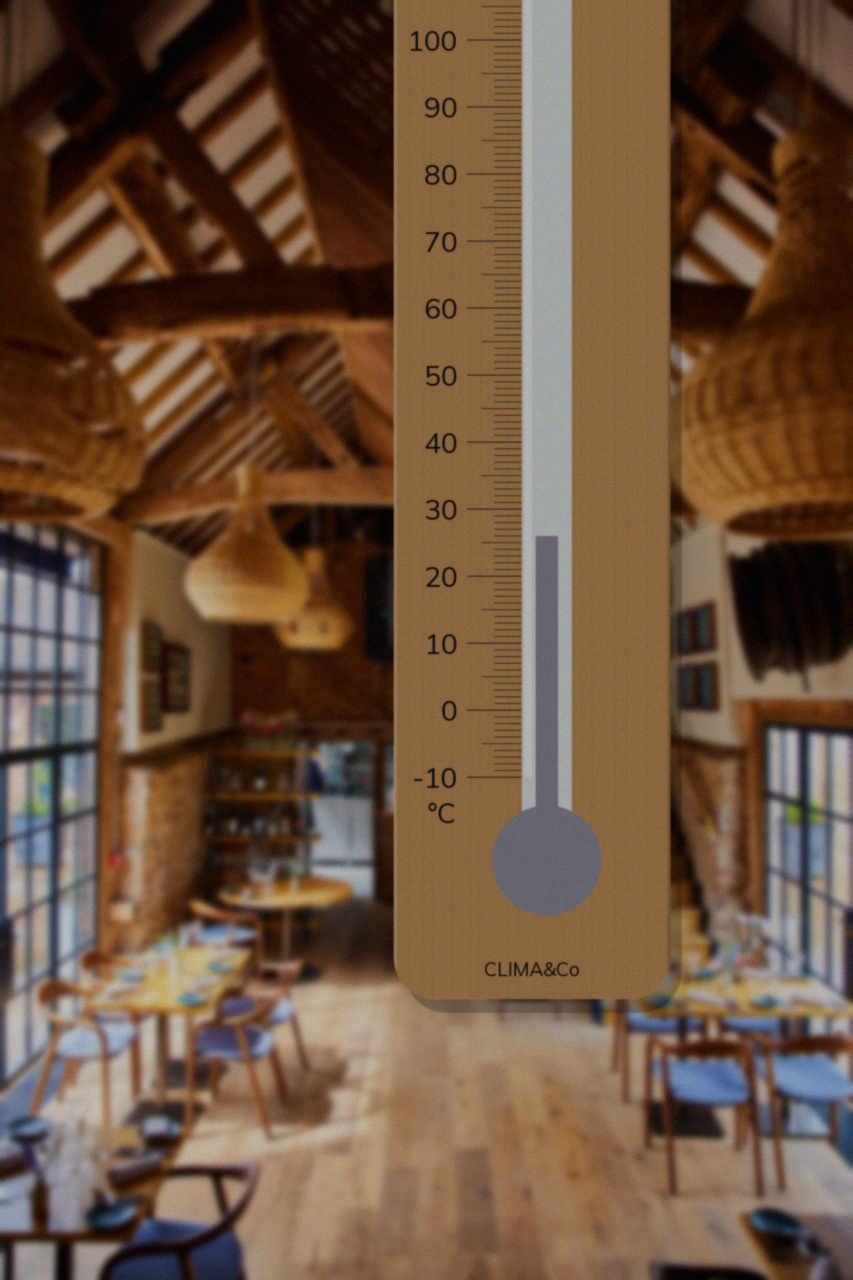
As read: 26; °C
